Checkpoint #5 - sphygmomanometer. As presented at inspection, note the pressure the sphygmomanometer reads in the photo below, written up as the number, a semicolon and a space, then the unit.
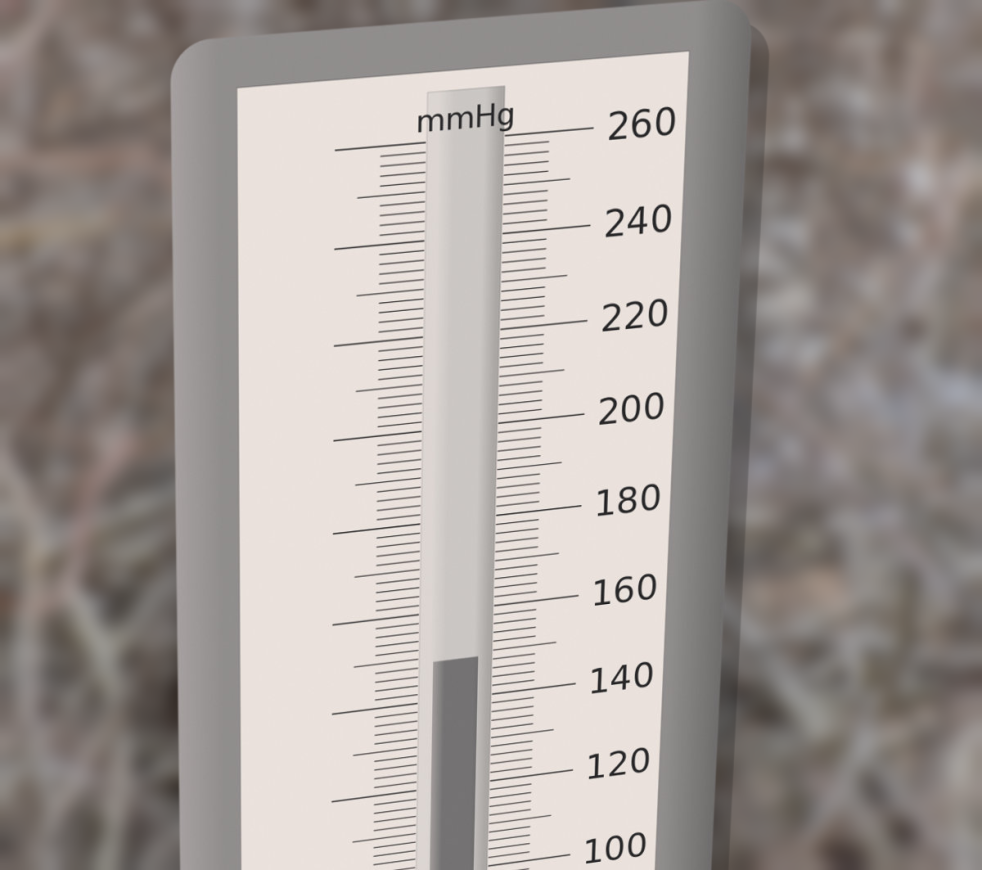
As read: 149; mmHg
